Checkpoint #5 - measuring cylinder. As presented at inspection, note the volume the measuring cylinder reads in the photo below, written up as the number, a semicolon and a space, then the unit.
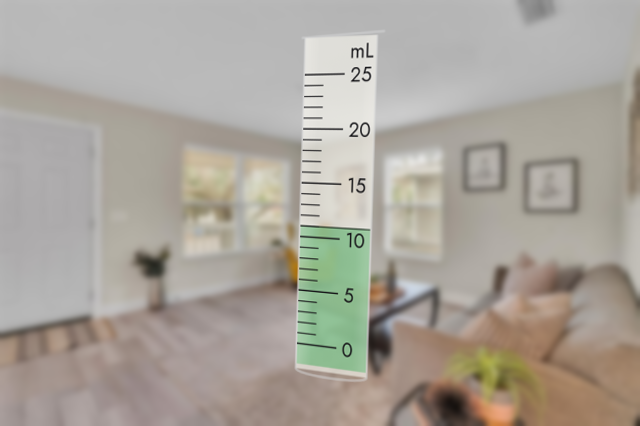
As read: 11; mL
